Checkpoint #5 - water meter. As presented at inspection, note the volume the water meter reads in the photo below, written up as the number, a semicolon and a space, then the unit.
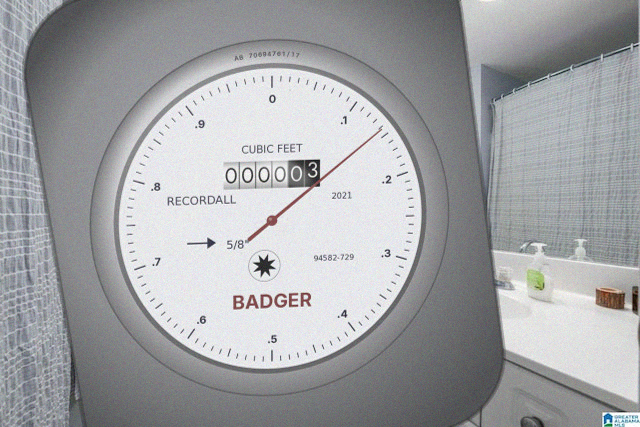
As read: 3.14; ft³
